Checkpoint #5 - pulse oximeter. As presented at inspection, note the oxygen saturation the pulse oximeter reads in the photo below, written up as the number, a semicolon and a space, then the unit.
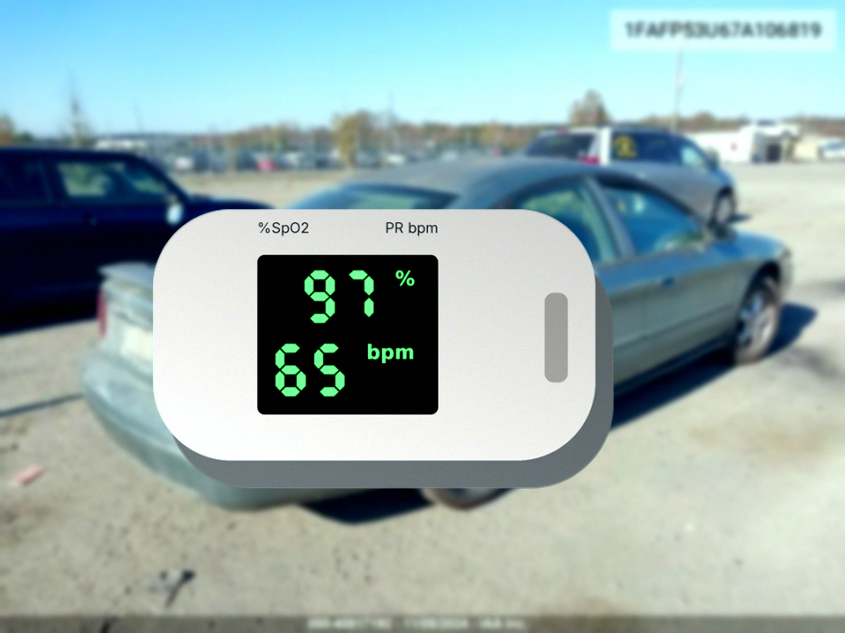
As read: 97; %
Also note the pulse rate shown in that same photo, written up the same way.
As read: 65; bpm
